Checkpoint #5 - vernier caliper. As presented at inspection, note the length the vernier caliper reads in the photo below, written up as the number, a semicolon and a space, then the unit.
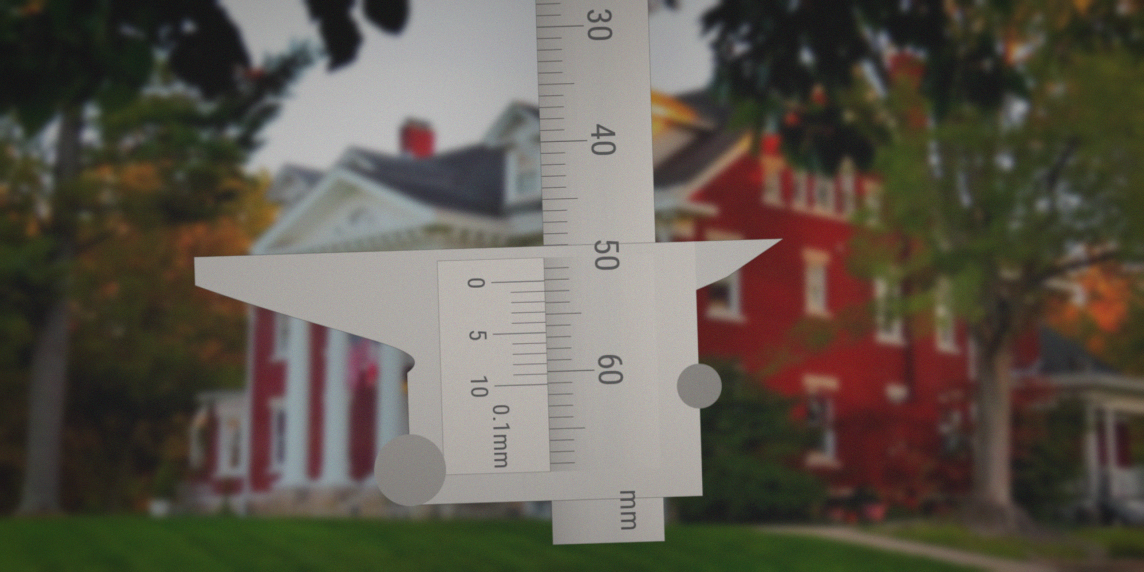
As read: 52.1; mm
